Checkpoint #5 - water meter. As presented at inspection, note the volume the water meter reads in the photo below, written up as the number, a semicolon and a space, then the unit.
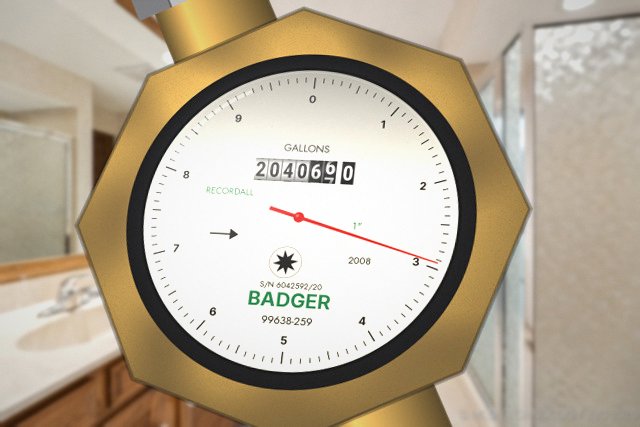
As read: 2040662.9; gal
